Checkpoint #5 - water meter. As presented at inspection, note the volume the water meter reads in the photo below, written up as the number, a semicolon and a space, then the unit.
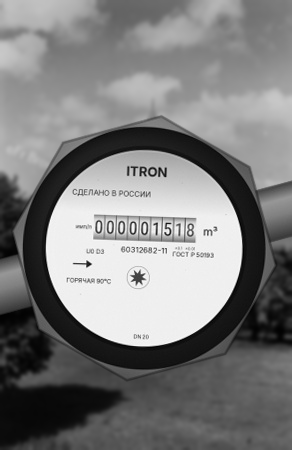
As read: 15.18; m³
